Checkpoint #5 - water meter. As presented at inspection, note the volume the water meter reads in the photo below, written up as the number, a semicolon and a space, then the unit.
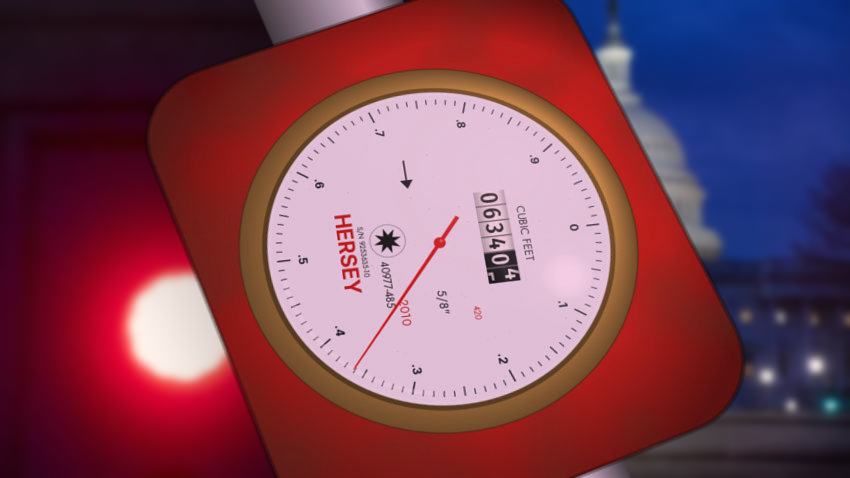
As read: 63404.36; ft³
